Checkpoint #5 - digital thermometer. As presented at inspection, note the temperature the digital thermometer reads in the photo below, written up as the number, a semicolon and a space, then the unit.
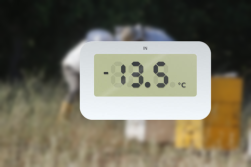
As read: -13.5; °C
